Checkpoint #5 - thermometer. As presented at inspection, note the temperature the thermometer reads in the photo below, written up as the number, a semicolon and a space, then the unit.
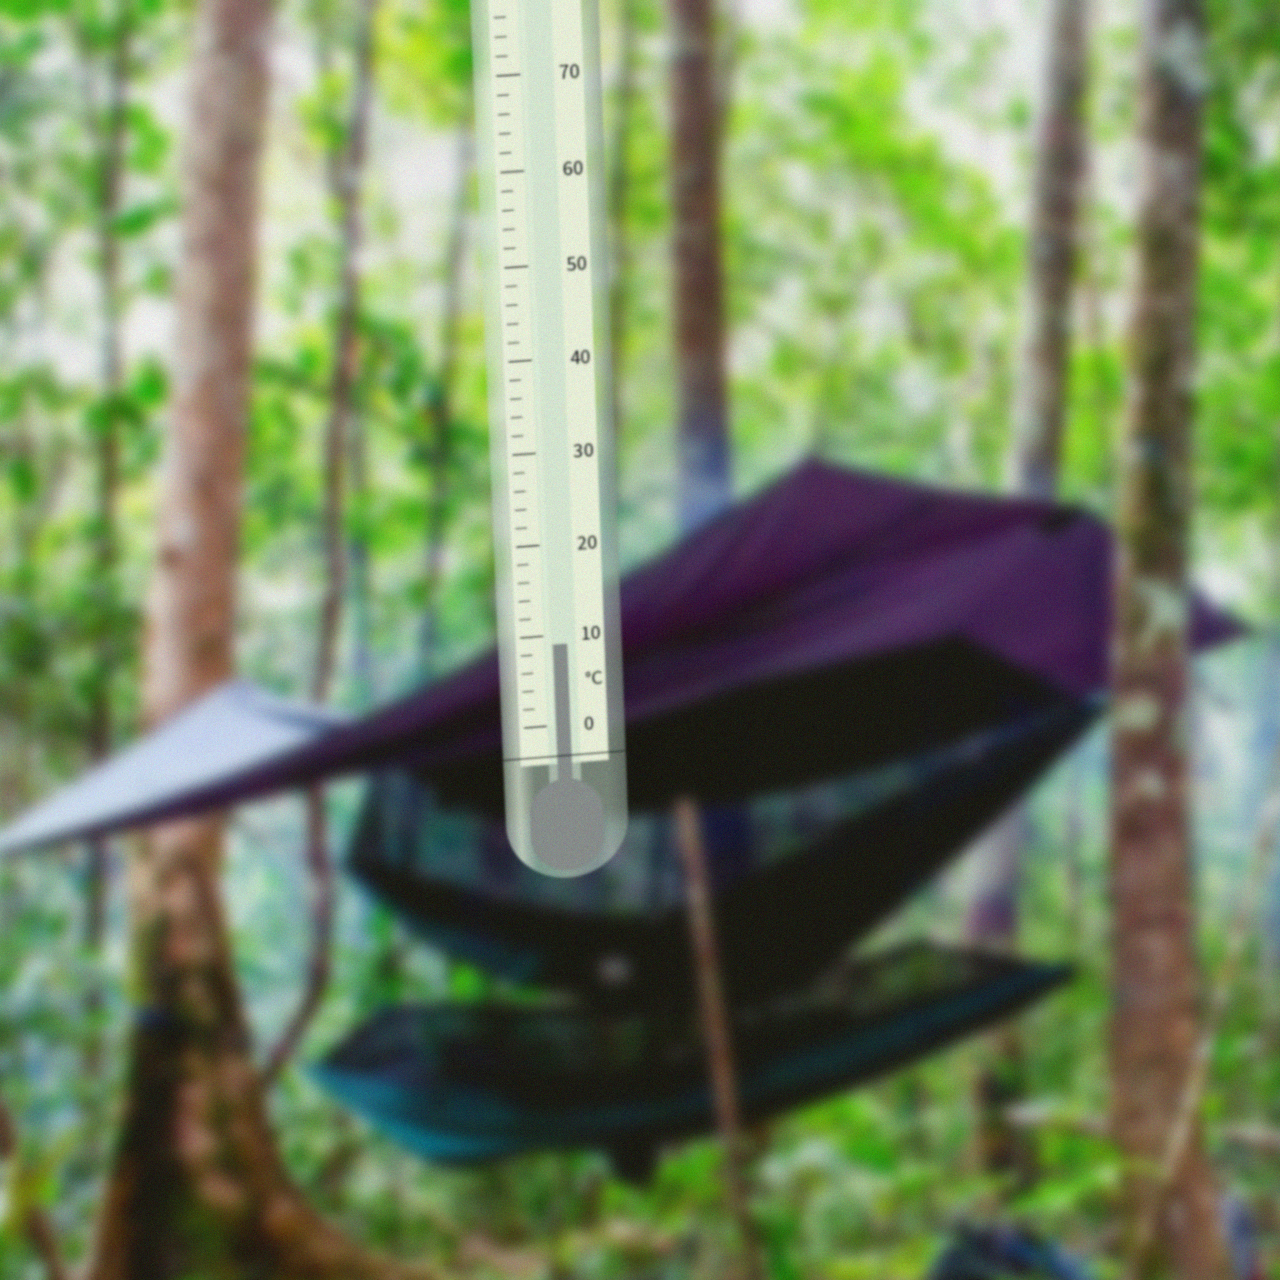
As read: 9; °C
